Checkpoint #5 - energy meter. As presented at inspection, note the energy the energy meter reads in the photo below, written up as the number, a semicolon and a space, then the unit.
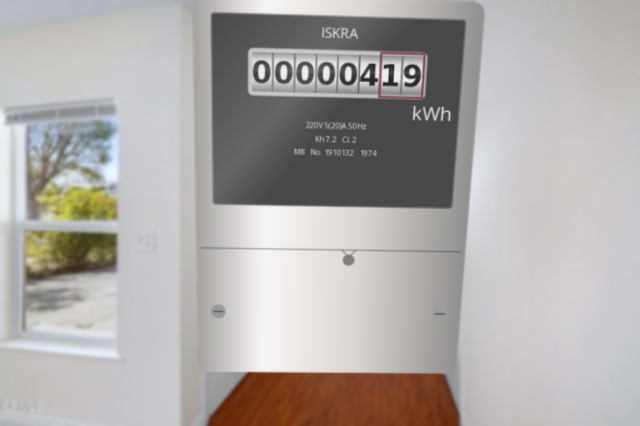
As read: 4.19; kWh
